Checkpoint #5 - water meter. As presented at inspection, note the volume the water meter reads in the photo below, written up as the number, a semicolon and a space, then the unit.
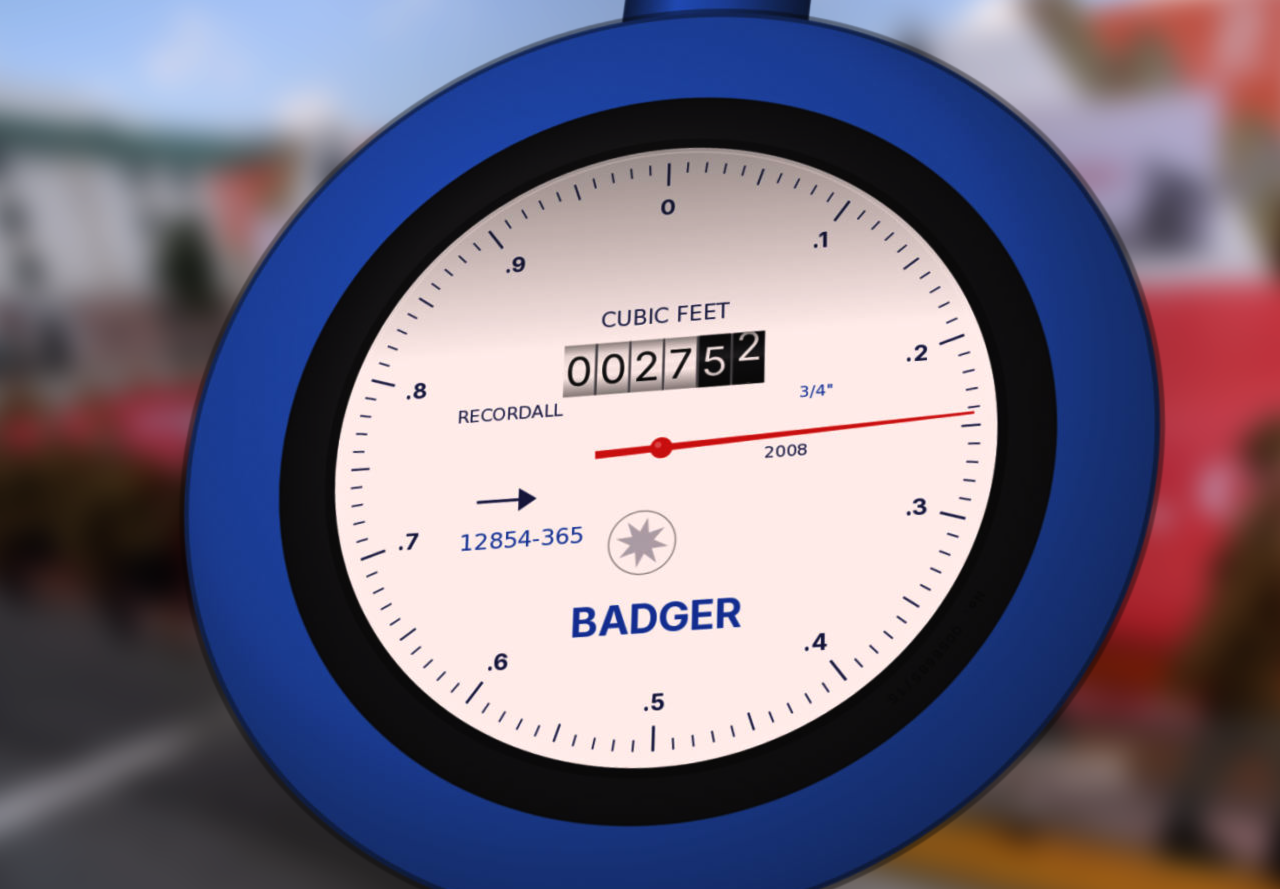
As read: 2752.24; ft³
